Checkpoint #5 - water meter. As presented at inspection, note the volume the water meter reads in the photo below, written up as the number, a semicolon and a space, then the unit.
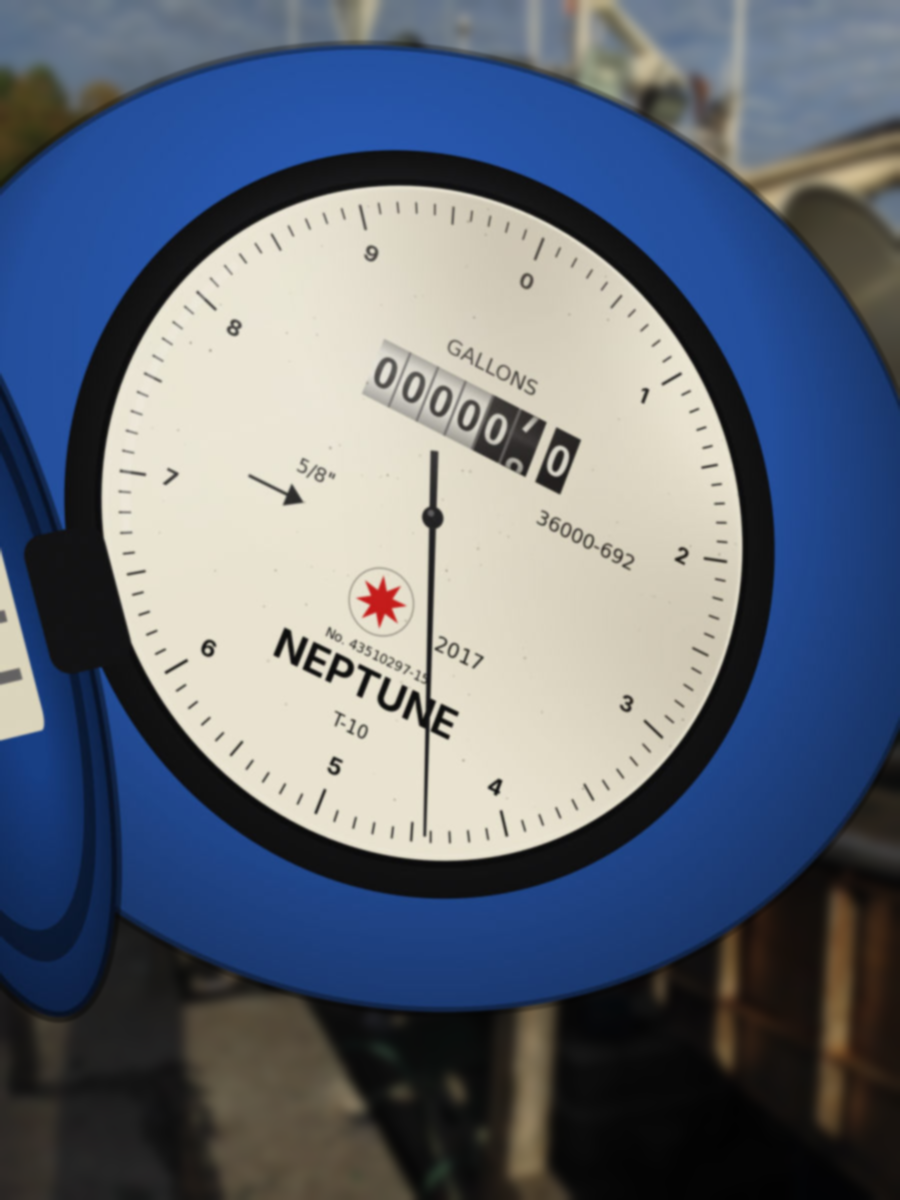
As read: 74.4; gal
